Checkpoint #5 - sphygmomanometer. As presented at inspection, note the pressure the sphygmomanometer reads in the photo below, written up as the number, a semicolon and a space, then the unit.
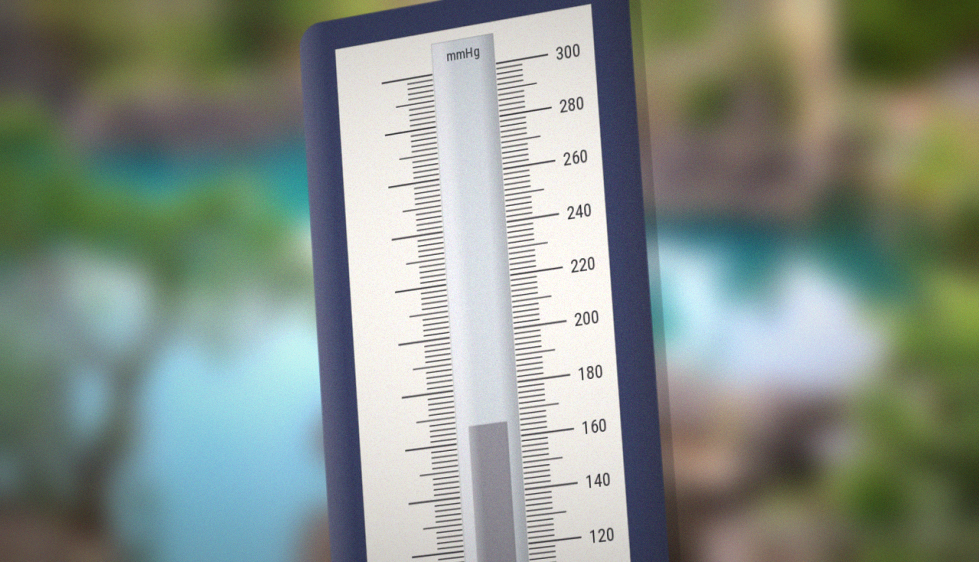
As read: 166; mmHg
